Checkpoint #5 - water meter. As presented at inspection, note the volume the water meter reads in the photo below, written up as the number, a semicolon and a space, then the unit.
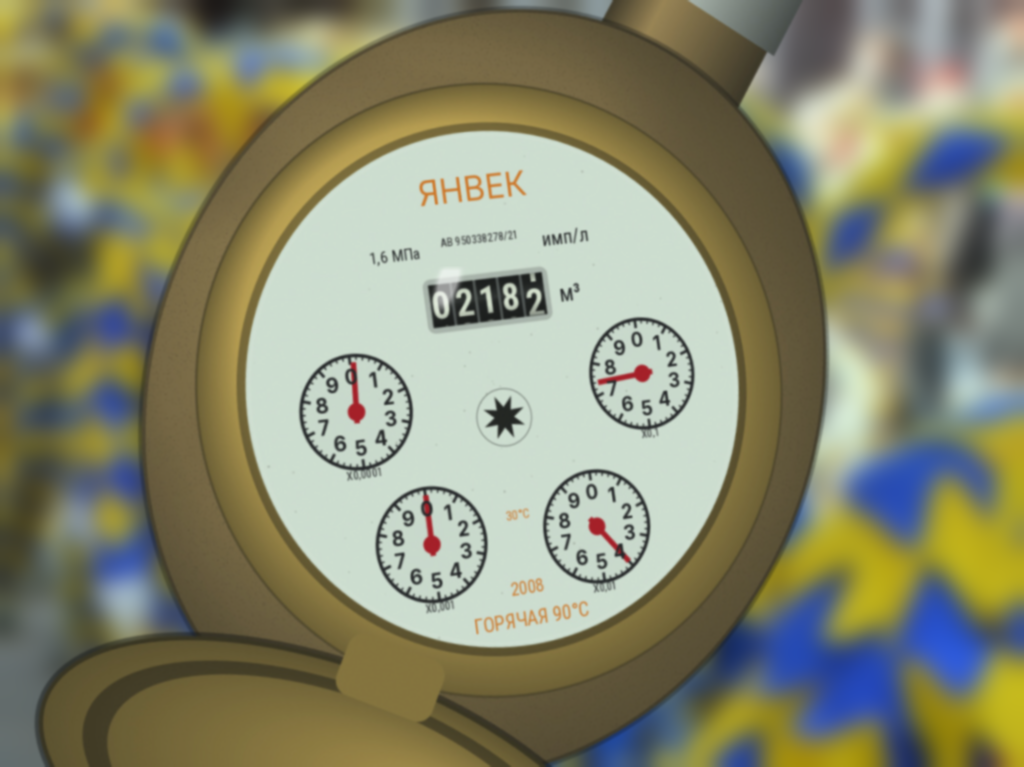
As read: 2181.7400; m³
